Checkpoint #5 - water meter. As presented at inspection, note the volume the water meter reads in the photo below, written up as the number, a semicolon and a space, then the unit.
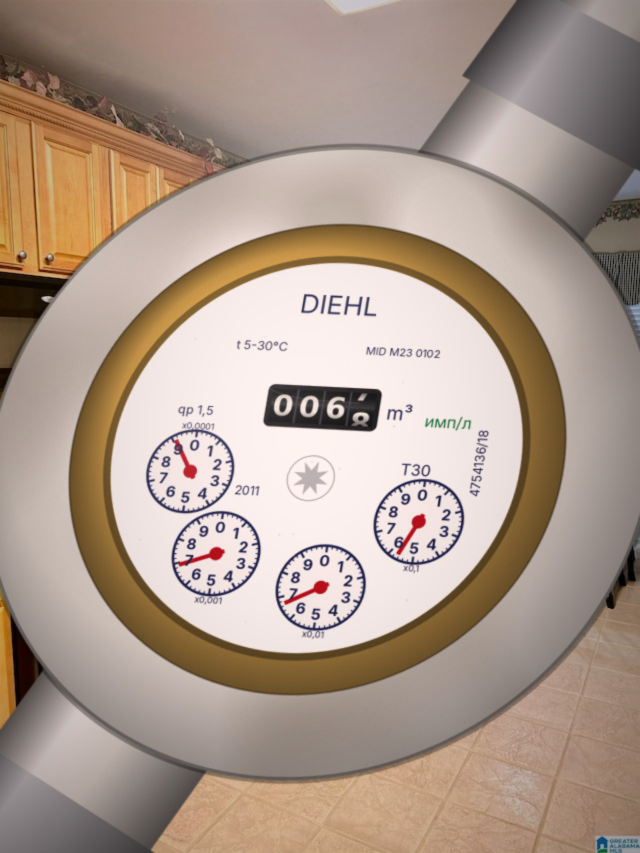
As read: 67.5669; m³
